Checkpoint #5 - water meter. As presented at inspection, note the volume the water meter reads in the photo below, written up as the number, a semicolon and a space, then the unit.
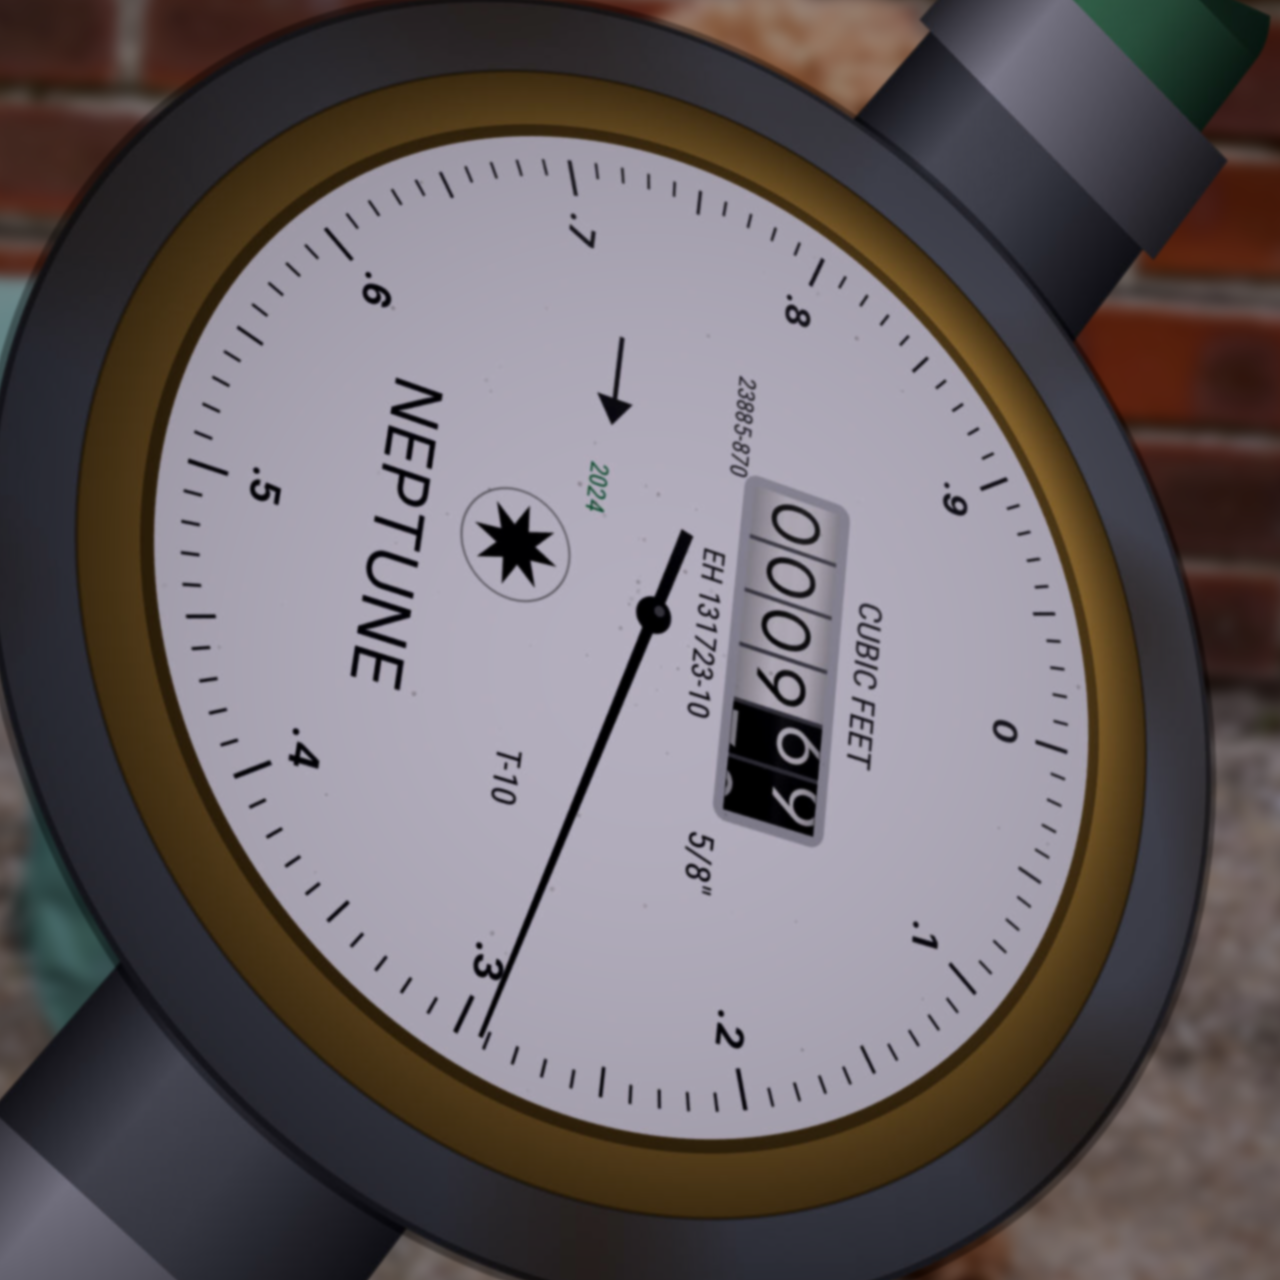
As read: 969.29; ft³
